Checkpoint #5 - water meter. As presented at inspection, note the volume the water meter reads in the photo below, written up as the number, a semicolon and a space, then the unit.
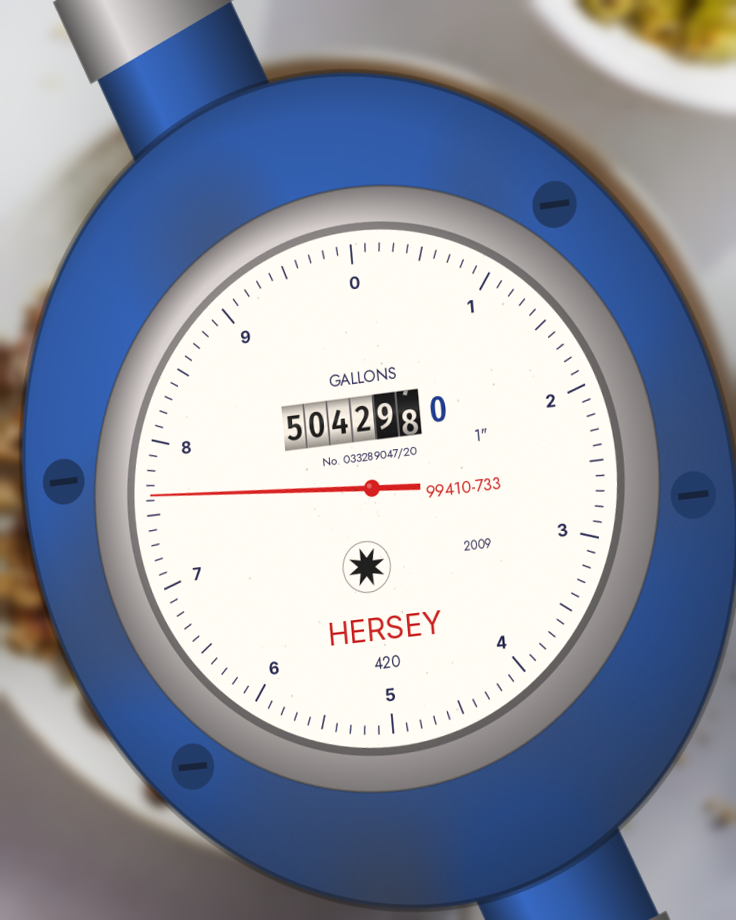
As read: 5042977.6; gal
